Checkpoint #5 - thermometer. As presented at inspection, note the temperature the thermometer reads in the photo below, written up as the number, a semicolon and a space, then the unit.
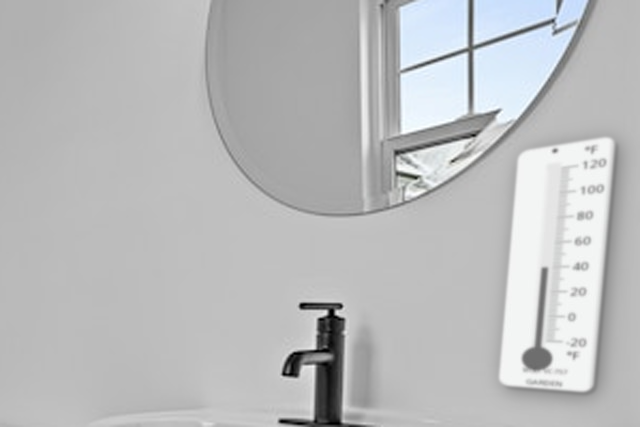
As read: 40; °F
